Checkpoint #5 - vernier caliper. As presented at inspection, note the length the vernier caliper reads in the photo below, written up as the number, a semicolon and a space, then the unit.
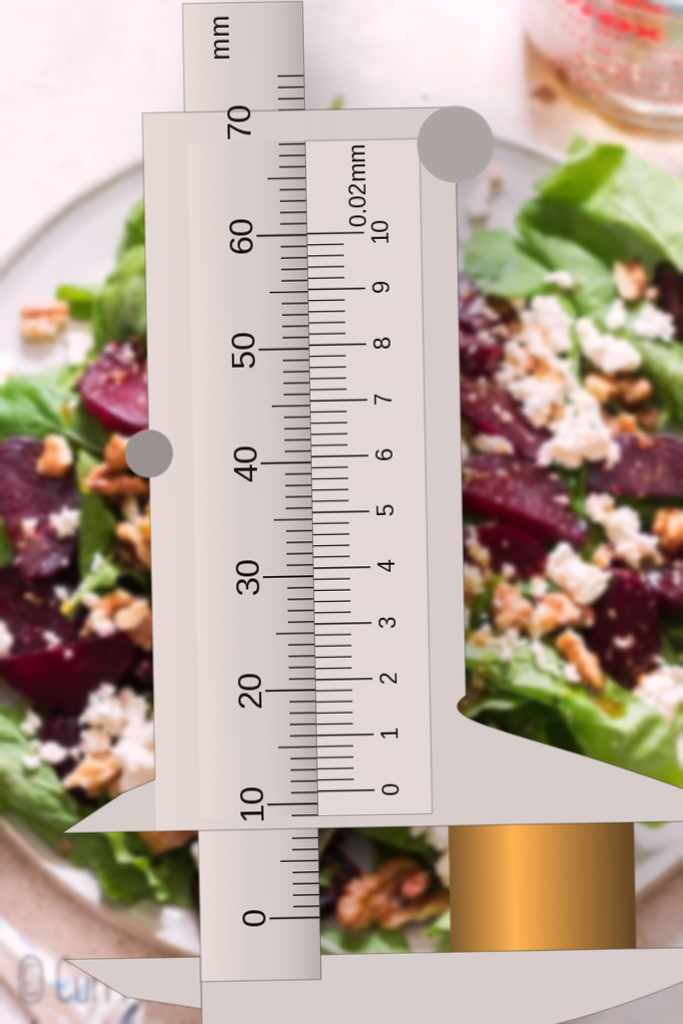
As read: 11.1; mm
